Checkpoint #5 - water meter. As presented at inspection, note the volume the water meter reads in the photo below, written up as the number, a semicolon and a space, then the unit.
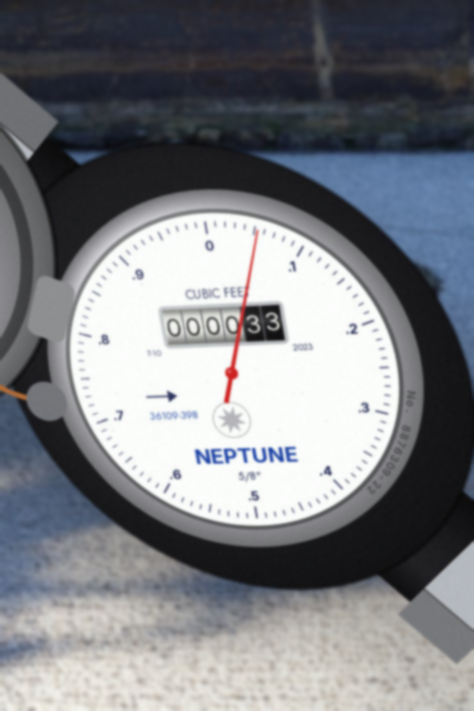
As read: 33.05; ft³
